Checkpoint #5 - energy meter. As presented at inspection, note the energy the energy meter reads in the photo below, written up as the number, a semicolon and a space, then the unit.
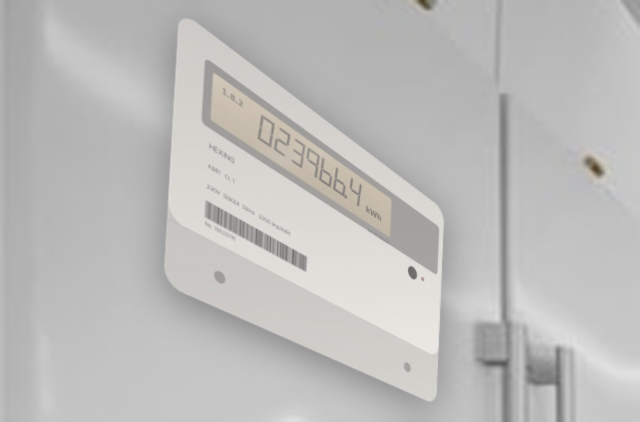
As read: 23966.4; kWh
